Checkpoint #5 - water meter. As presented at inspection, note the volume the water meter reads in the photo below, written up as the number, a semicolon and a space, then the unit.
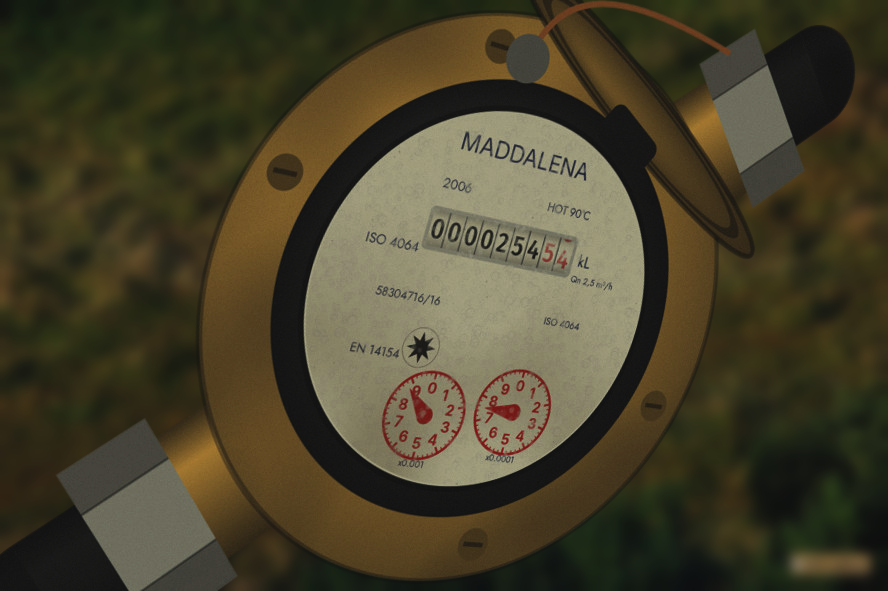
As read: 254.5387; kL
